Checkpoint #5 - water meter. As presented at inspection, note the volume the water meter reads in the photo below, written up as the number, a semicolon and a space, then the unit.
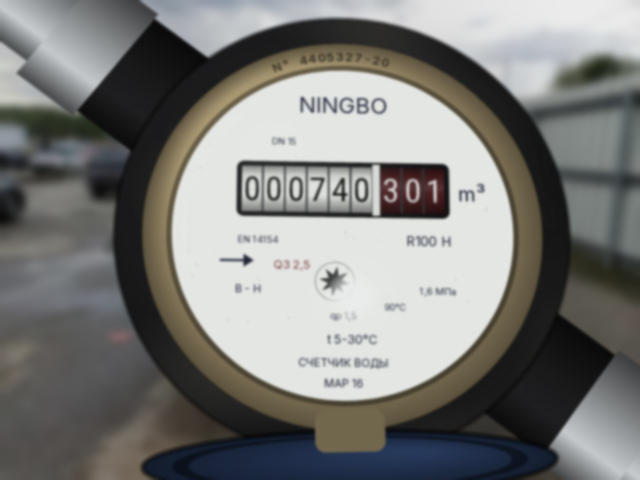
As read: 740.301; m³
